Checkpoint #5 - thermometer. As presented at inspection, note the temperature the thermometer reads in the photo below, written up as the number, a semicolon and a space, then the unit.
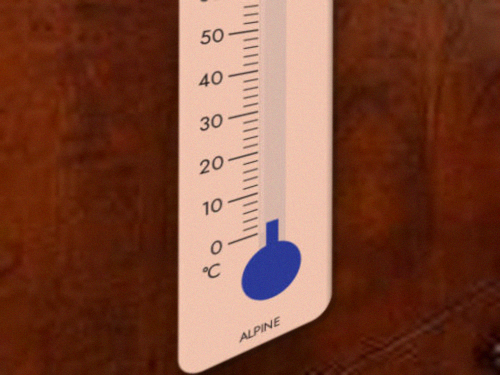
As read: 2; °C
